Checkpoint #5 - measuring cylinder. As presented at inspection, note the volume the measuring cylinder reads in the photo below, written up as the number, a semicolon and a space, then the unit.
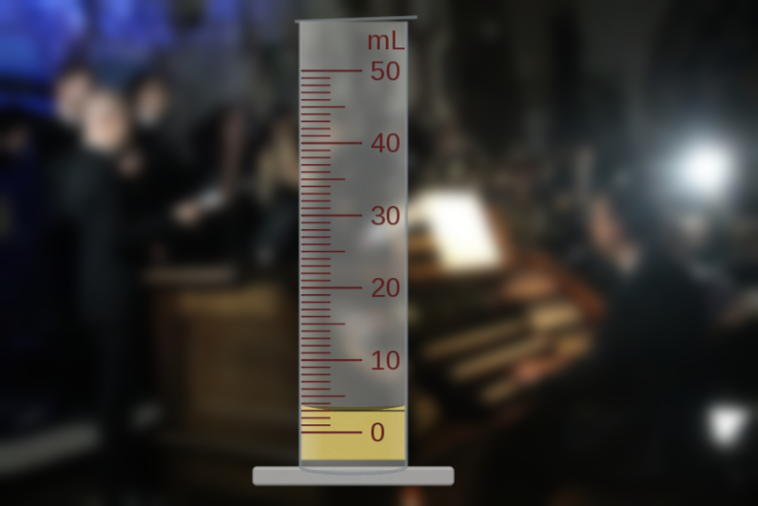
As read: 3; mL
